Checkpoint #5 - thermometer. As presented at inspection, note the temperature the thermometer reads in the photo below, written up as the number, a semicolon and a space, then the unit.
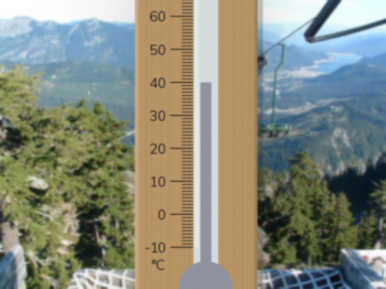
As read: 40; °C
